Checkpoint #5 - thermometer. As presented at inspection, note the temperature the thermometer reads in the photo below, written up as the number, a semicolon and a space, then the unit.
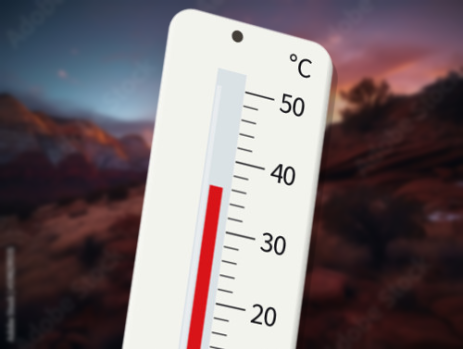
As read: 36; °C
